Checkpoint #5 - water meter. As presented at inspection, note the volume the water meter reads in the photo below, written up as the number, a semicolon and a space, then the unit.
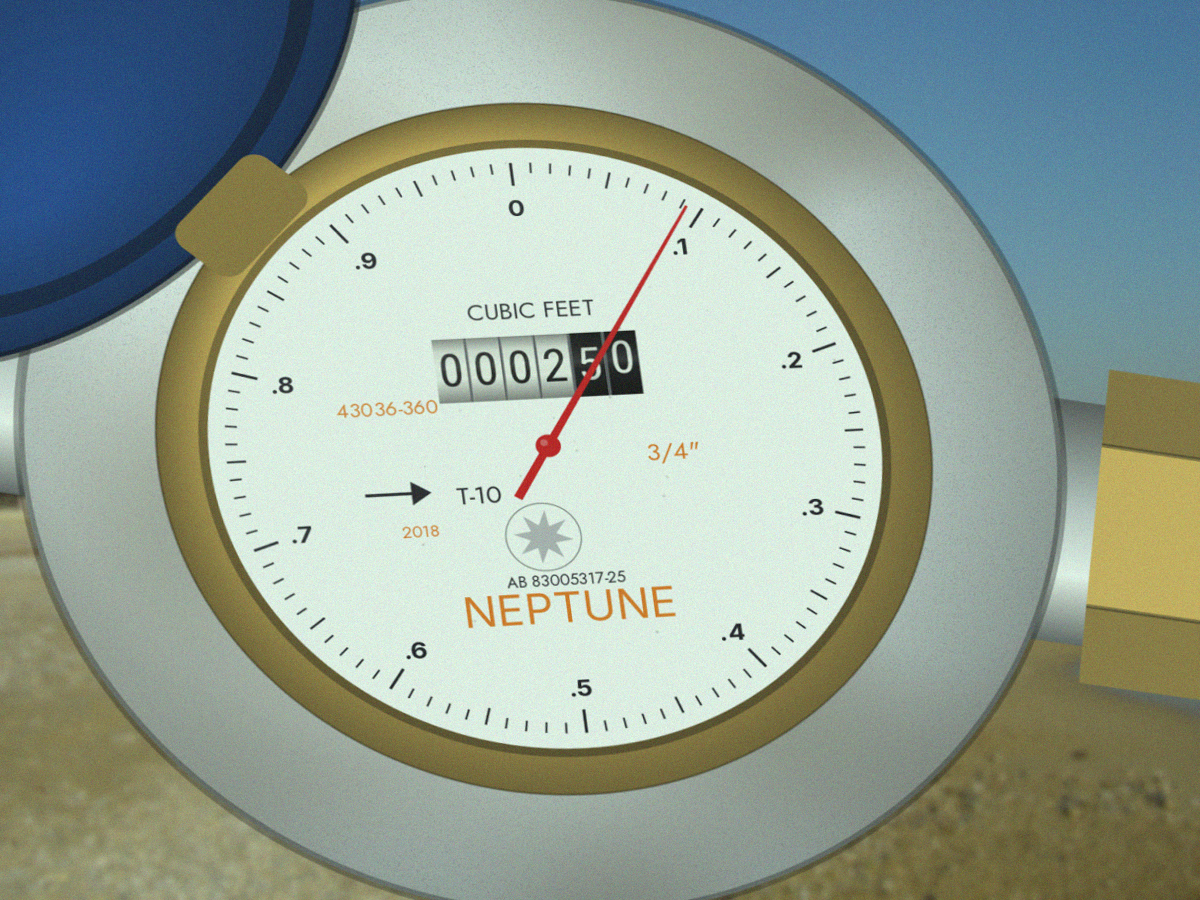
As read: 250.09; ft³
